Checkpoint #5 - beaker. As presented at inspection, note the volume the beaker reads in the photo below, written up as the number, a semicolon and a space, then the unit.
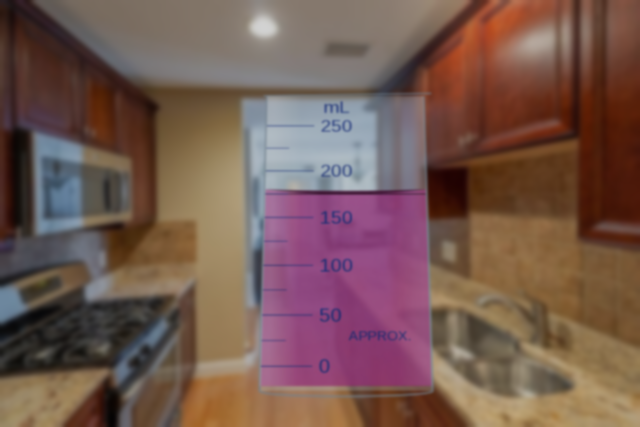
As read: 175; mL
